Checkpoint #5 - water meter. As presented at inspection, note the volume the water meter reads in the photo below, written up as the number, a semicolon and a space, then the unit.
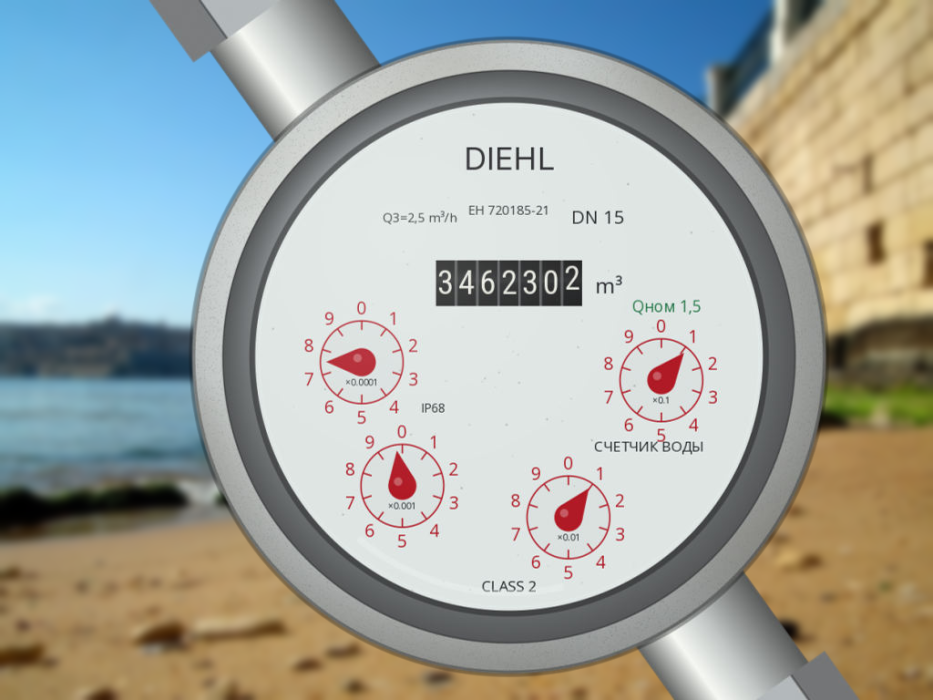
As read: 3462302.1097; m³
